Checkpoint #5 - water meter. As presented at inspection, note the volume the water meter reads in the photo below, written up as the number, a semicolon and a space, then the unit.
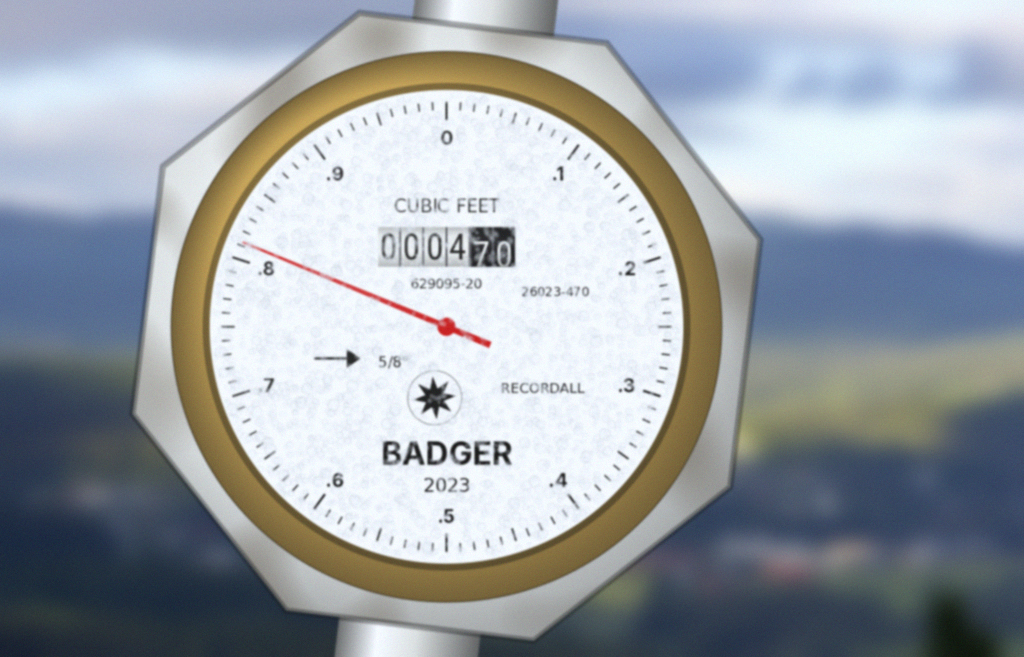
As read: 469.81; ft³
